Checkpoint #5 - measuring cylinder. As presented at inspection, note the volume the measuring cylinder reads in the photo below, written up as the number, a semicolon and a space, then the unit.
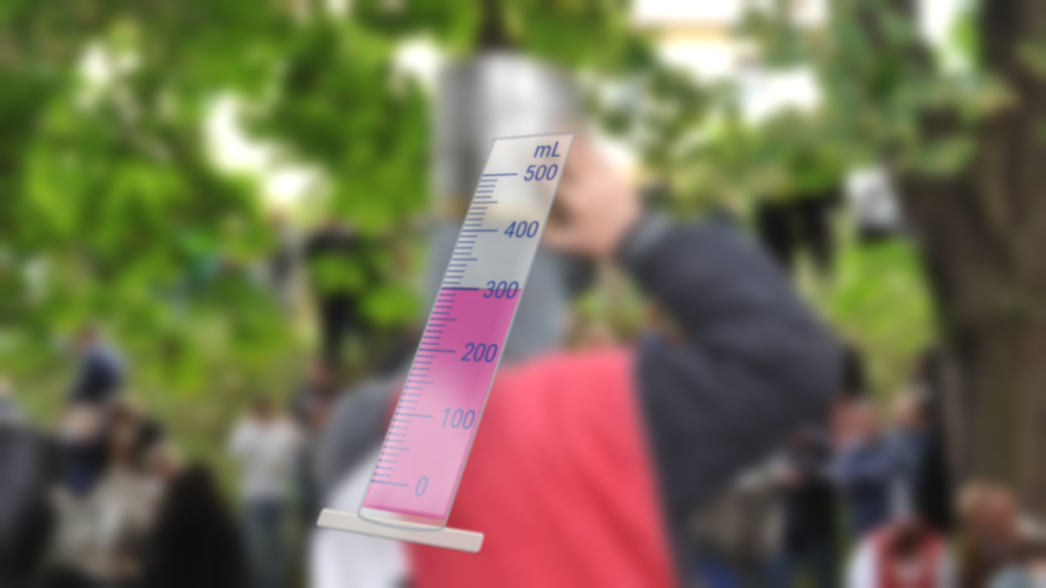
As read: 300; mL
